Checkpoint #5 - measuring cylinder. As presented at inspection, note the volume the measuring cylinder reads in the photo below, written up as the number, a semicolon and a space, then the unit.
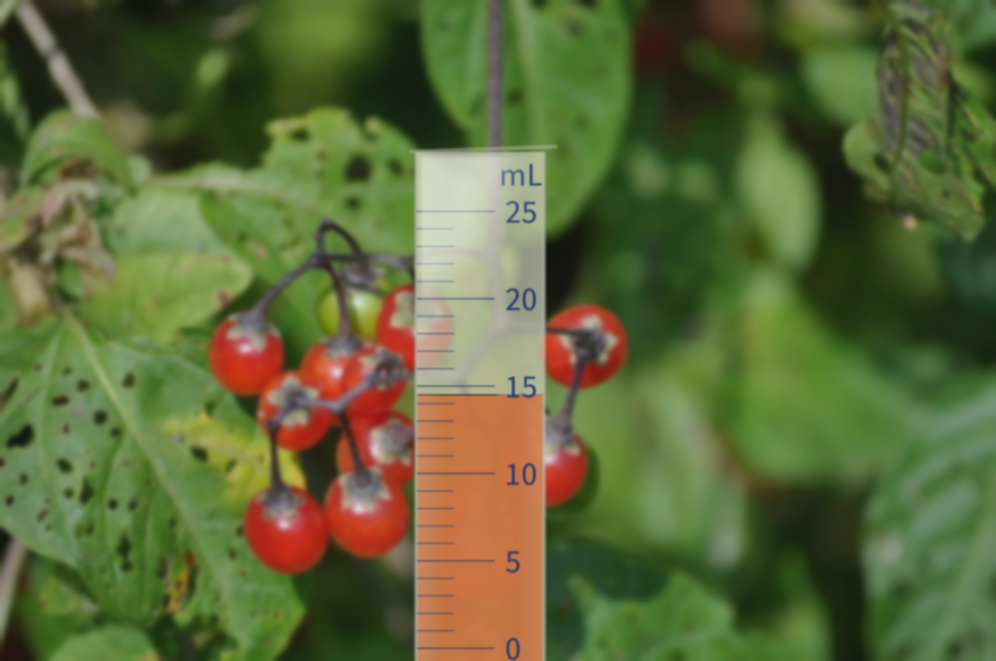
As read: 14.5; mL
